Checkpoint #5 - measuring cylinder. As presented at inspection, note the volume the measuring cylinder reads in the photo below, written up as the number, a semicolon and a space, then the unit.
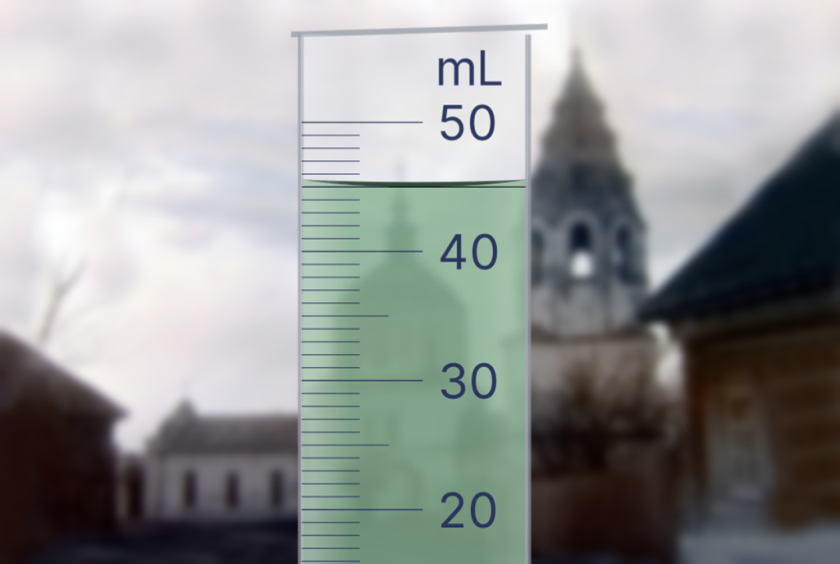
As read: 45; mL
